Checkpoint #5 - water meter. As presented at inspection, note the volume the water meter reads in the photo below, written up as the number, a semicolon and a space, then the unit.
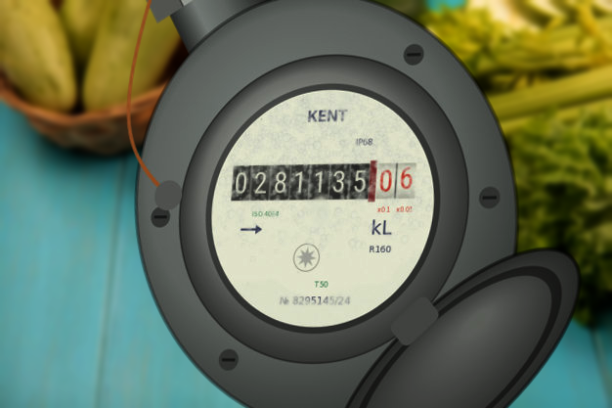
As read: 281135.06; kL
